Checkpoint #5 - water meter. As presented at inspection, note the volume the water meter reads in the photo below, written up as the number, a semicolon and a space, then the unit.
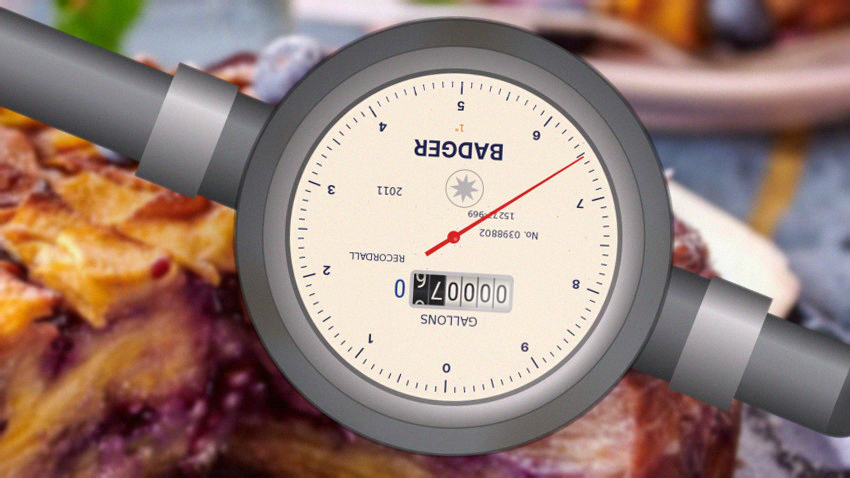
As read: 756.5; gal
